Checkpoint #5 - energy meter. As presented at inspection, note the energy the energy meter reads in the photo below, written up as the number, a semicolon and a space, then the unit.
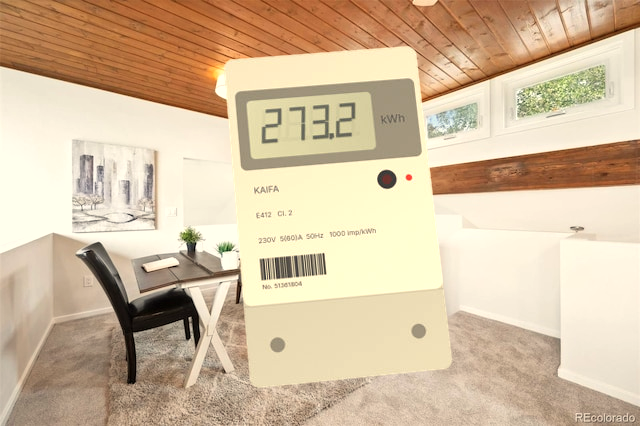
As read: 273.2; kWh
